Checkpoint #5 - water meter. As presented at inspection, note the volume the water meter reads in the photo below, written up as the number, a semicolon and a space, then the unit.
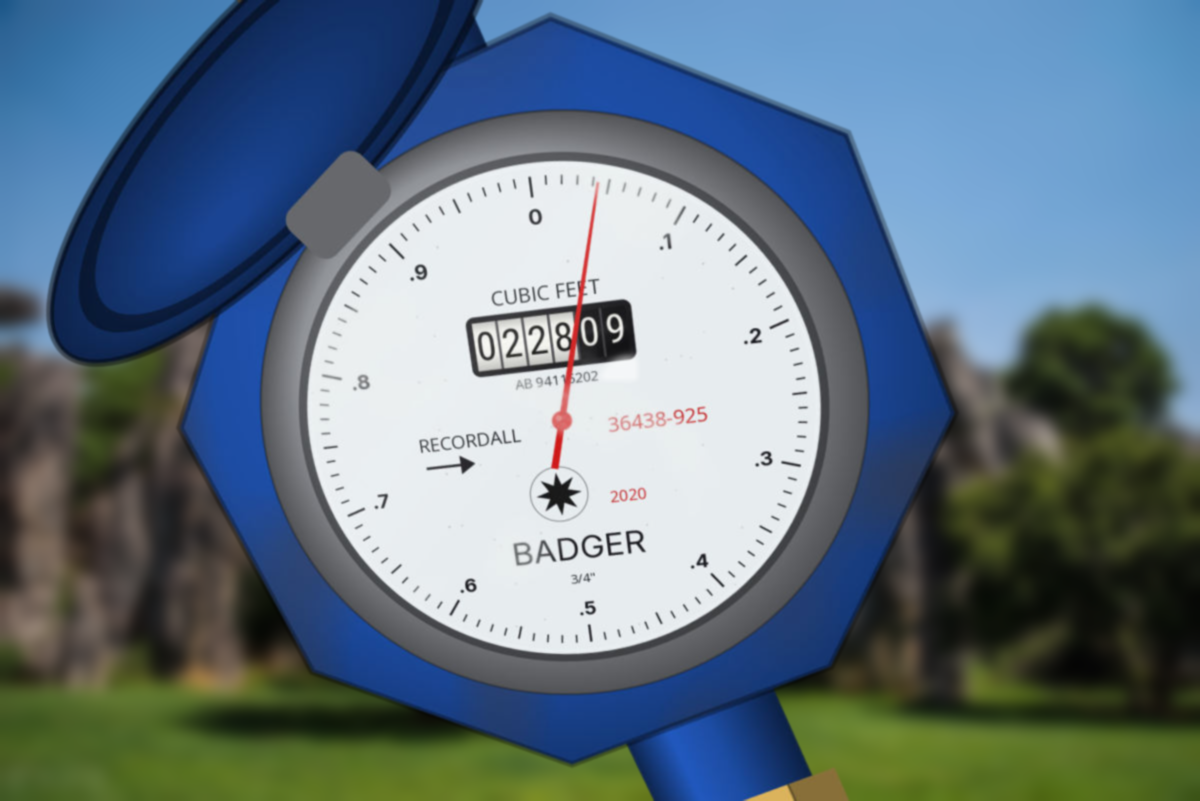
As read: 22809.04; ft³
